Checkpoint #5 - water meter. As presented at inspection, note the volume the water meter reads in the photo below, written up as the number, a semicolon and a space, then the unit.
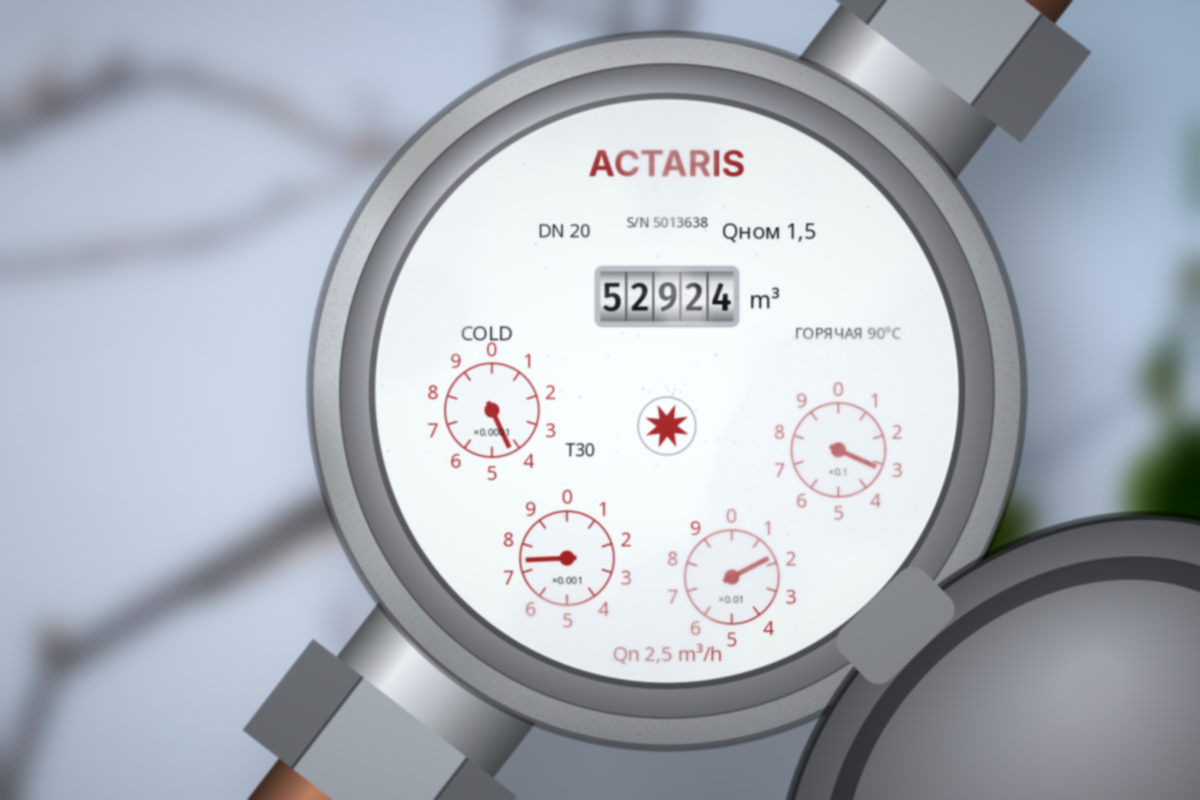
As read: 52924.3174; m³
